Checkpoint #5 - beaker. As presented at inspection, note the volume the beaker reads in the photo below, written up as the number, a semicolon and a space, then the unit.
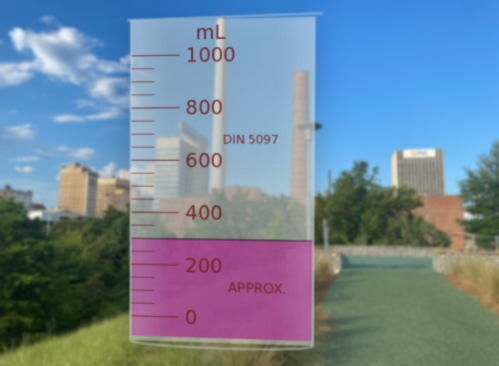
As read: 300; mL
